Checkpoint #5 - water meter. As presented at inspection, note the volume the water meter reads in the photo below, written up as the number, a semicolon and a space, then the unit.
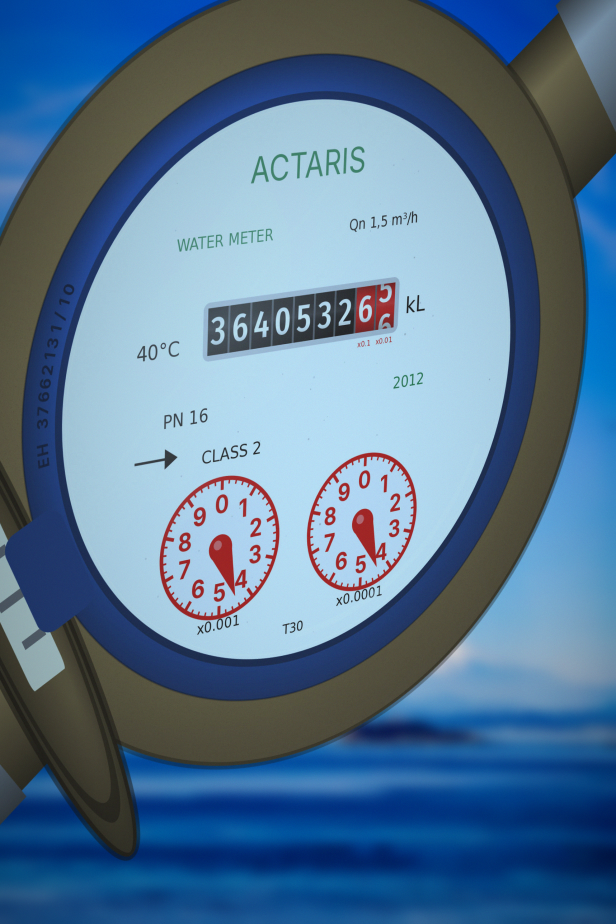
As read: 3640532.6544; kL
